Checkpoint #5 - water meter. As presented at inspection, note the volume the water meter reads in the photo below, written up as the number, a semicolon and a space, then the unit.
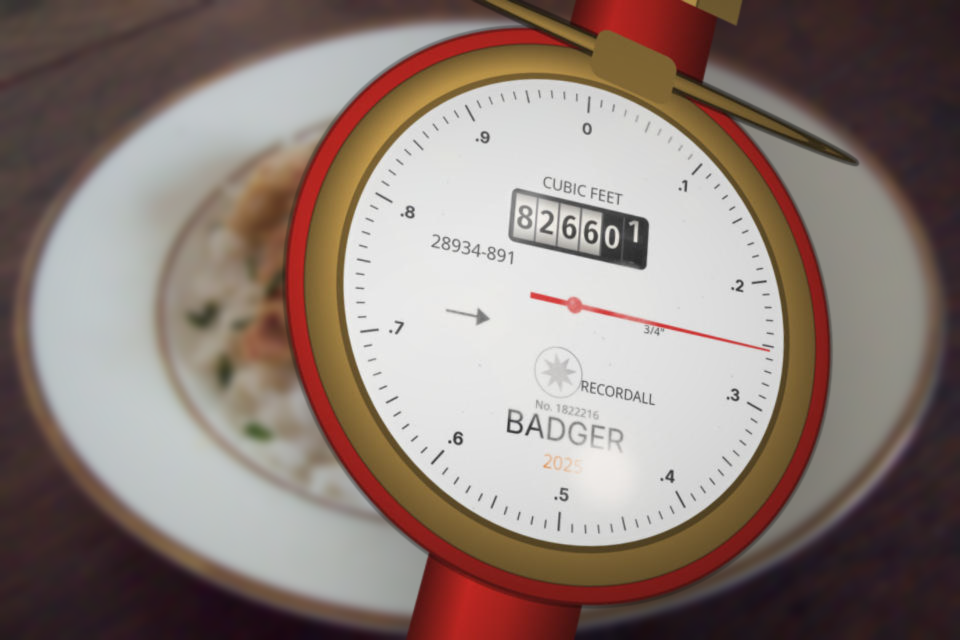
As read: 826601.25; ft³
